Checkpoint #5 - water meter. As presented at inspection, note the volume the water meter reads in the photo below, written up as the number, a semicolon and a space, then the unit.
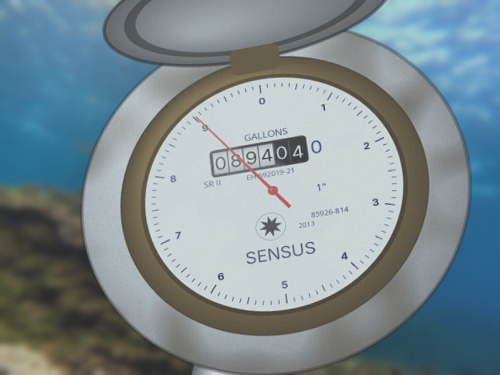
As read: 894039.0; gal
